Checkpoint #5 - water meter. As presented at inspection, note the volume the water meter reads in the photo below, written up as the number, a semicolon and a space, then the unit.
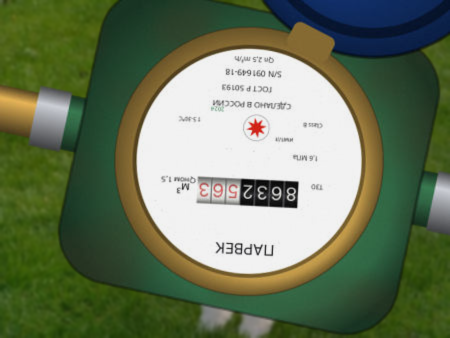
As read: 8632.563; m³
